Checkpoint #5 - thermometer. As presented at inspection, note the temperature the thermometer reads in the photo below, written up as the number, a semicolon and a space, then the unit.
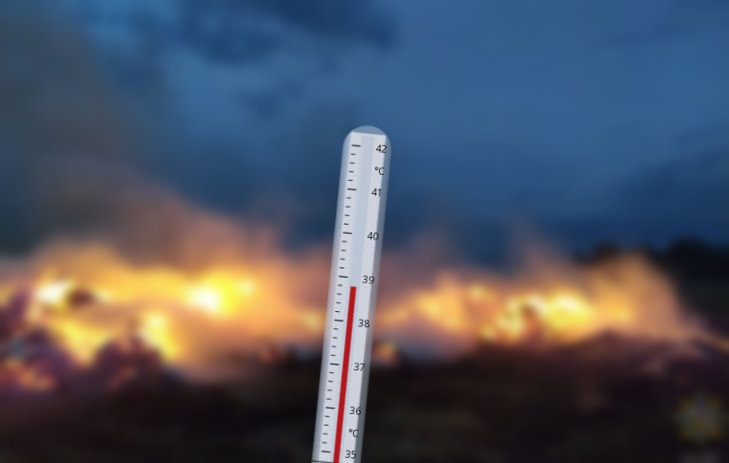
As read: 38.8; °C
